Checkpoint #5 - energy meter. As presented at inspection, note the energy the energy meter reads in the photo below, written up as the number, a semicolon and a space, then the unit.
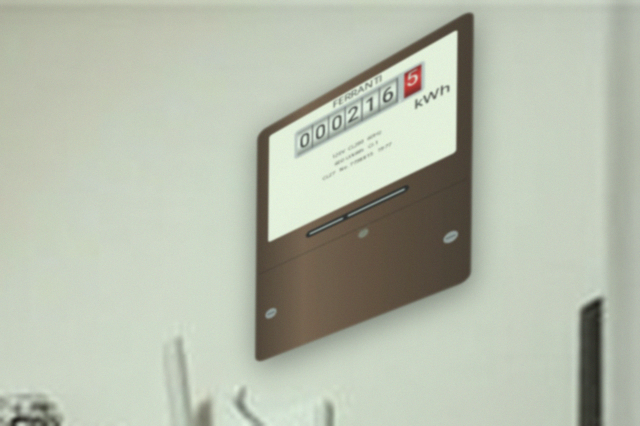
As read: 216.5; kWh
